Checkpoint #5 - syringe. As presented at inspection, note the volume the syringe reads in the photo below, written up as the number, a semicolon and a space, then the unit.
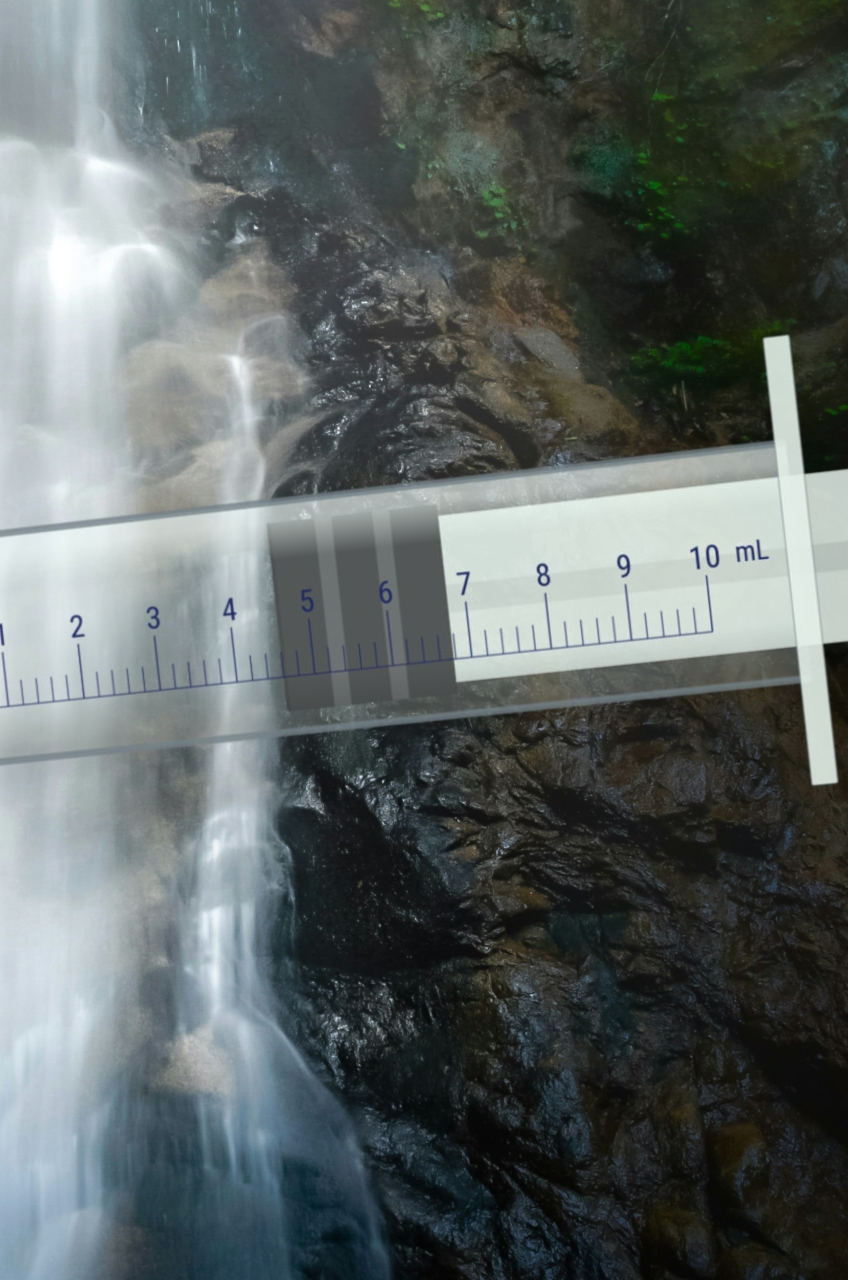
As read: 4.6; mL
